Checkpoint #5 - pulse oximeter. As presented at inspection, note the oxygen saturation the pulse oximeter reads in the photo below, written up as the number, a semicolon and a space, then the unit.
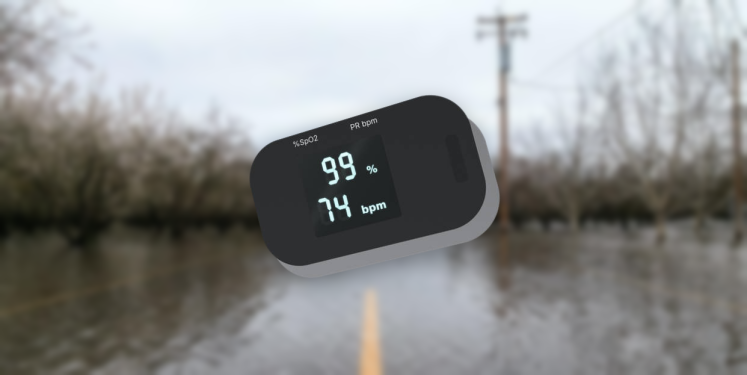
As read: 99; %
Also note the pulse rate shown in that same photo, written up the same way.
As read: 74; bpm
